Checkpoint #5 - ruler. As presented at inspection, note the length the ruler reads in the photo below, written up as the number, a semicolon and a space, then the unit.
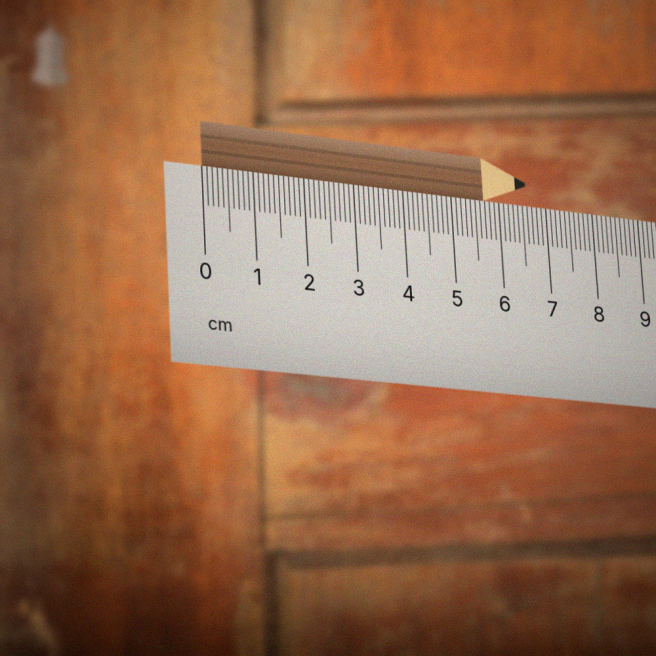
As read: 6.6; cm
